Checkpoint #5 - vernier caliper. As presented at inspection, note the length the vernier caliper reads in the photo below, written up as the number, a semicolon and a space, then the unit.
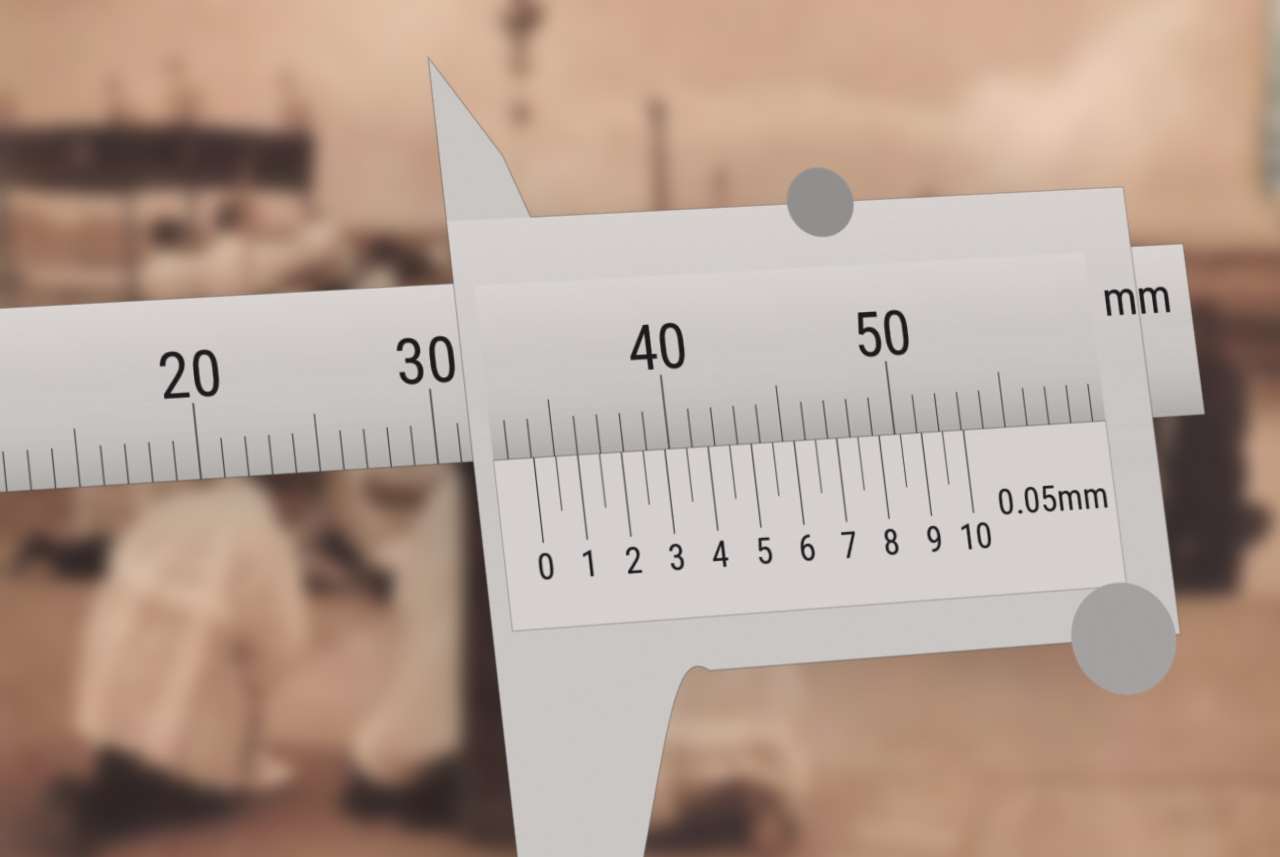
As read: 34.1; mm
